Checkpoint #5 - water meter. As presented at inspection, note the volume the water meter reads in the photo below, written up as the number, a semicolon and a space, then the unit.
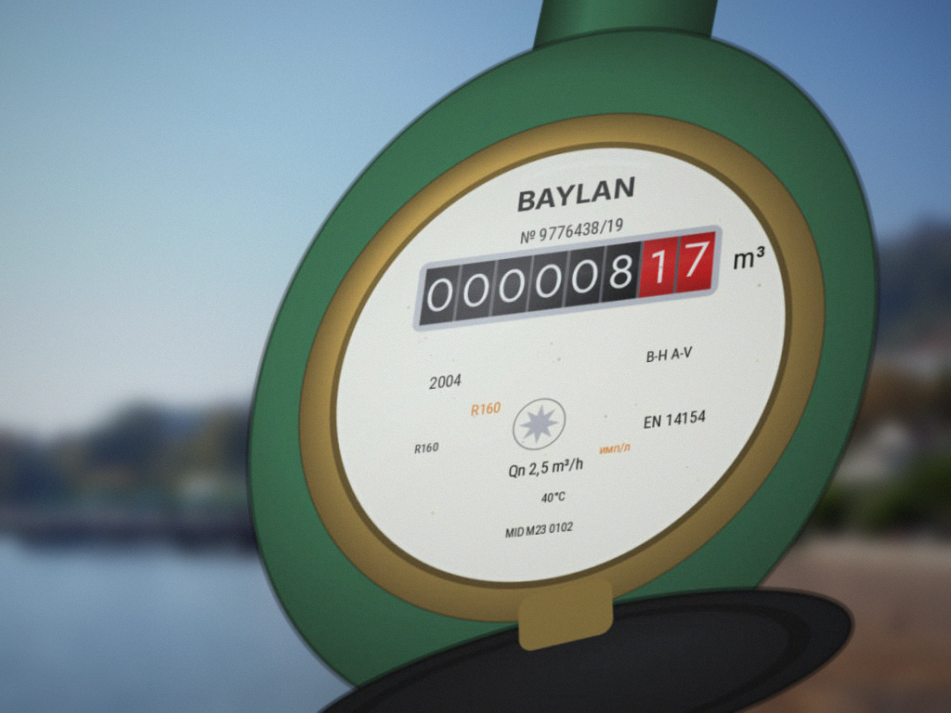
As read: 8.17; m³
